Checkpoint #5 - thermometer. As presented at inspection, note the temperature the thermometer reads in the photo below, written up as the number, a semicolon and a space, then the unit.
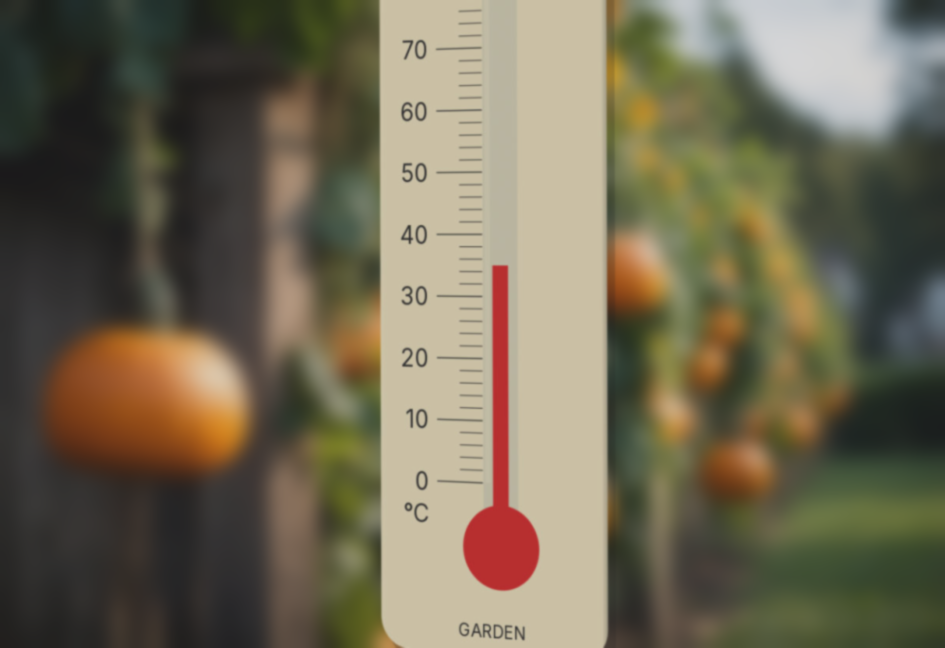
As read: 35; °C
